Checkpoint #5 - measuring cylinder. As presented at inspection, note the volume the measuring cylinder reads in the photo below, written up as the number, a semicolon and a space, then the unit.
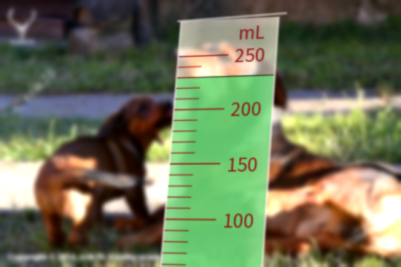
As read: 230; mL
